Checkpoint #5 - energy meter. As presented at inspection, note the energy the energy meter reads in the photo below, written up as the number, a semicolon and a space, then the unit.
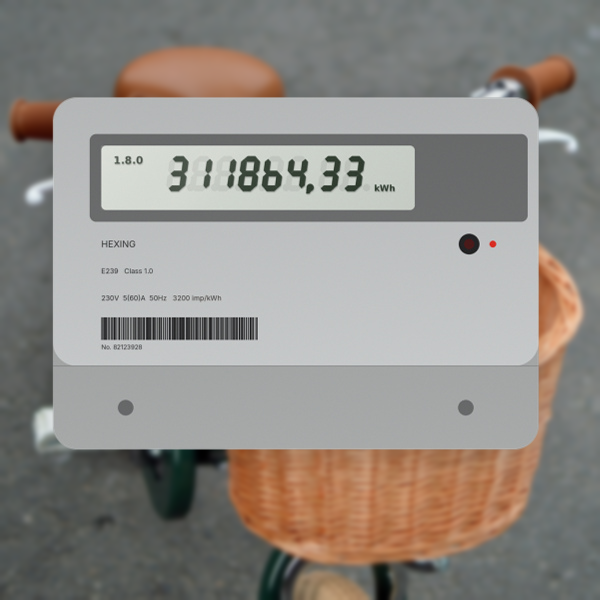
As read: 311864.33; kWh
